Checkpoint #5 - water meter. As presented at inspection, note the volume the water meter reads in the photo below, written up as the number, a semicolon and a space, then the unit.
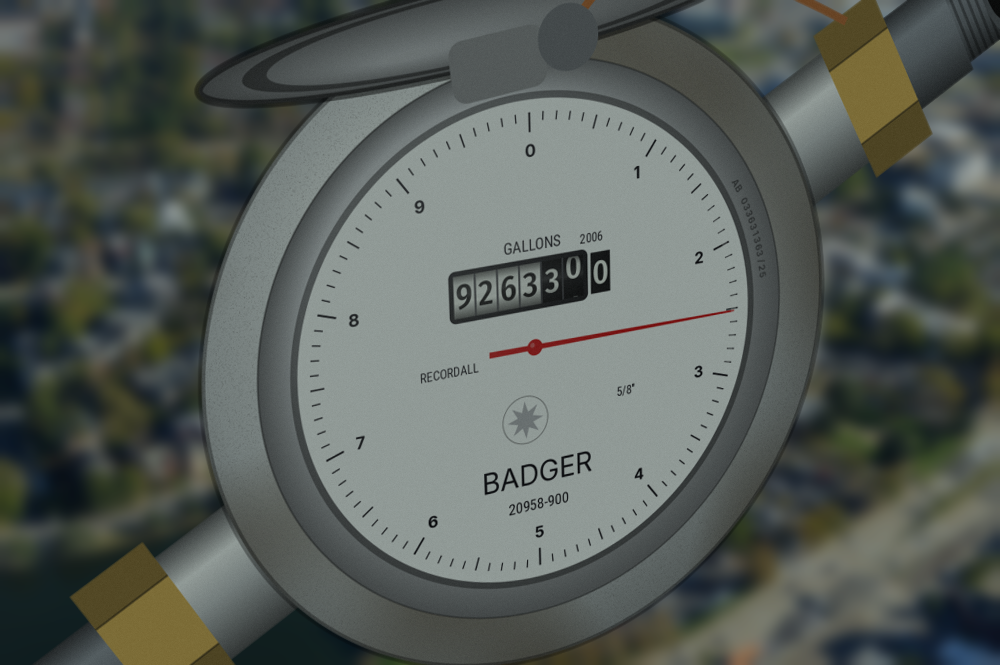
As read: 9263302.5; gal
